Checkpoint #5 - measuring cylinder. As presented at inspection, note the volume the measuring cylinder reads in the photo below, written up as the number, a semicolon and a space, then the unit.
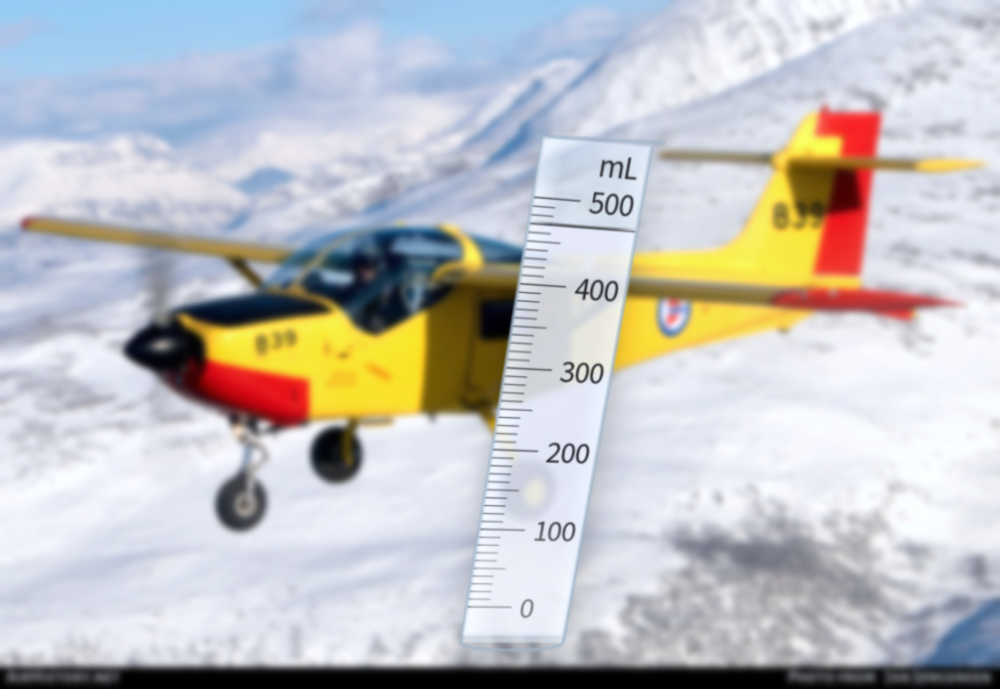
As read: 470; mL
